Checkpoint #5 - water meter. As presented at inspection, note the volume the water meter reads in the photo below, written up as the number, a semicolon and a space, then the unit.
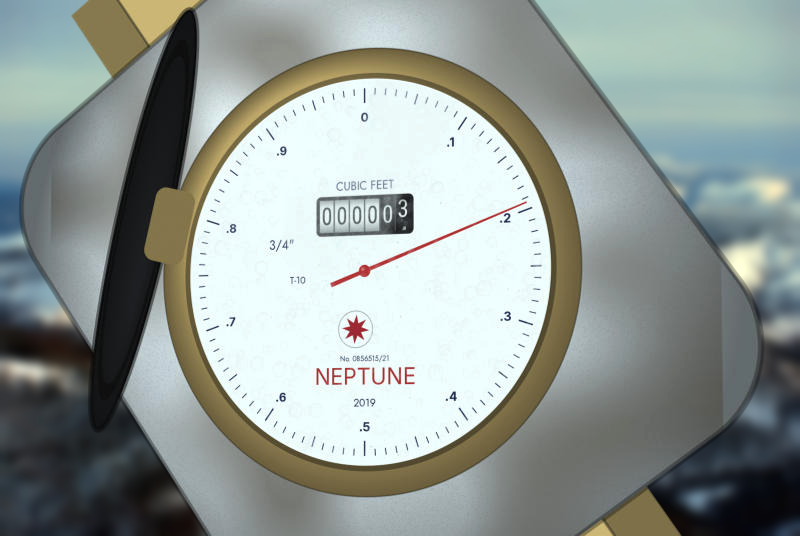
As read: 3.19; ft³
